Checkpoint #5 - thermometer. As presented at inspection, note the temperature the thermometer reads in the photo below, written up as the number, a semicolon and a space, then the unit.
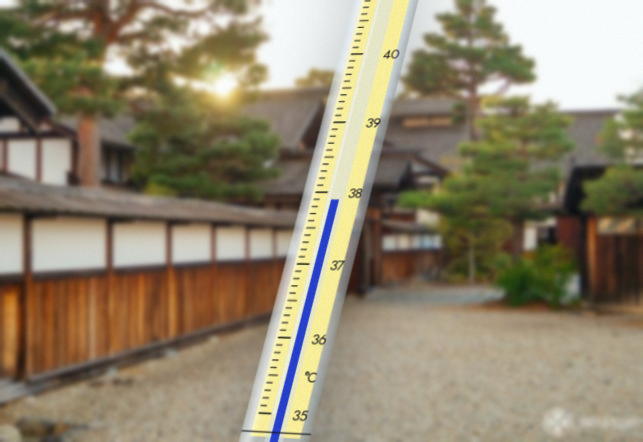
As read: 37.9; °C
